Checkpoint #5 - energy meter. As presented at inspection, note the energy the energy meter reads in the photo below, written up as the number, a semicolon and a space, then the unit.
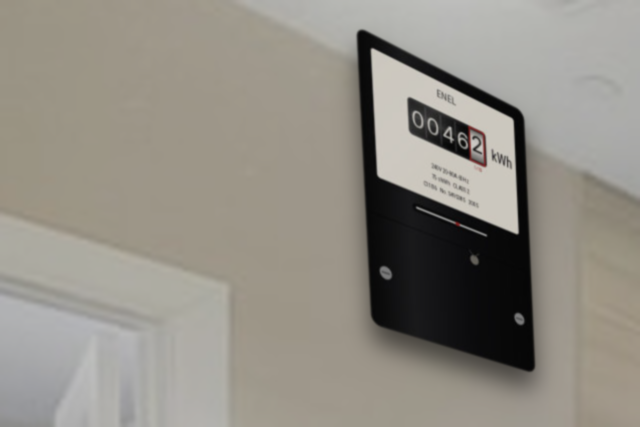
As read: 46.2; kWh
